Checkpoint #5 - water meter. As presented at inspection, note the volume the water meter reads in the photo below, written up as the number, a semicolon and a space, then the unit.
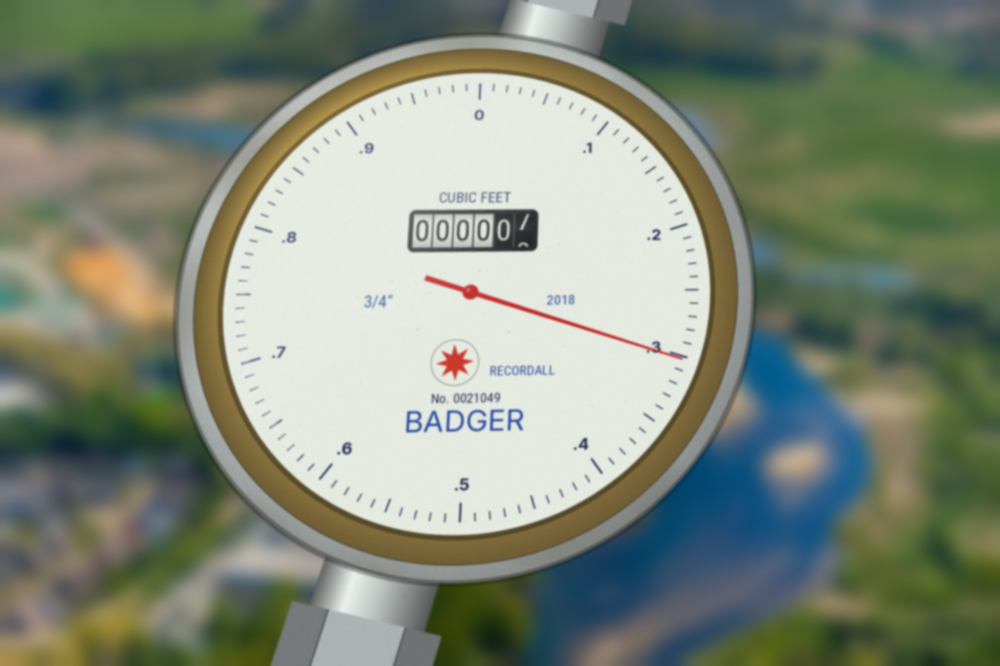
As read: 7.30; ft³
